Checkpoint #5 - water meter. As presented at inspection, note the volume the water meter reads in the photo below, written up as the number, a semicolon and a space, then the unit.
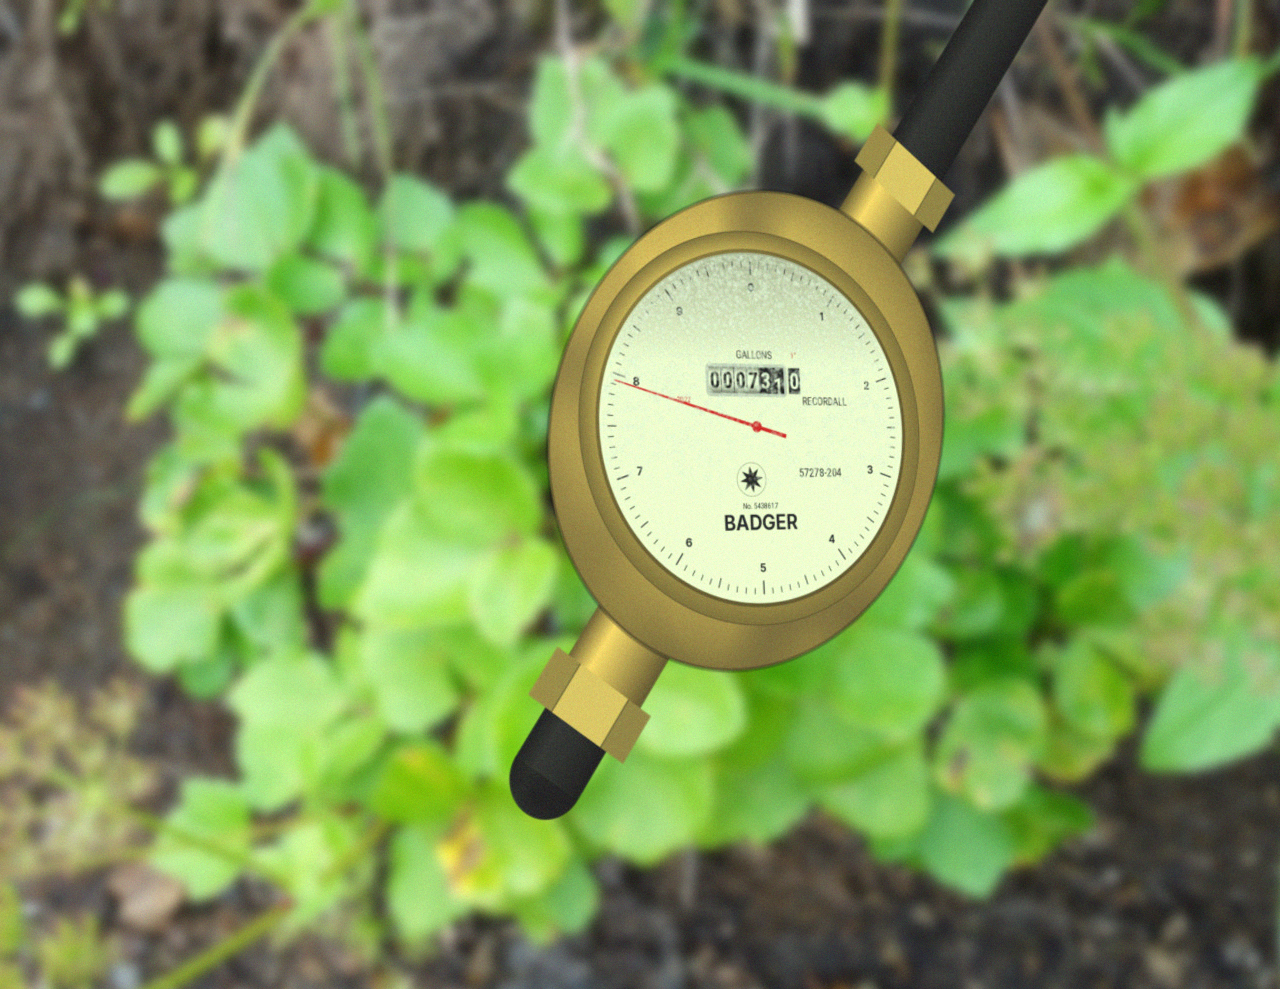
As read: 7307.9; gal
